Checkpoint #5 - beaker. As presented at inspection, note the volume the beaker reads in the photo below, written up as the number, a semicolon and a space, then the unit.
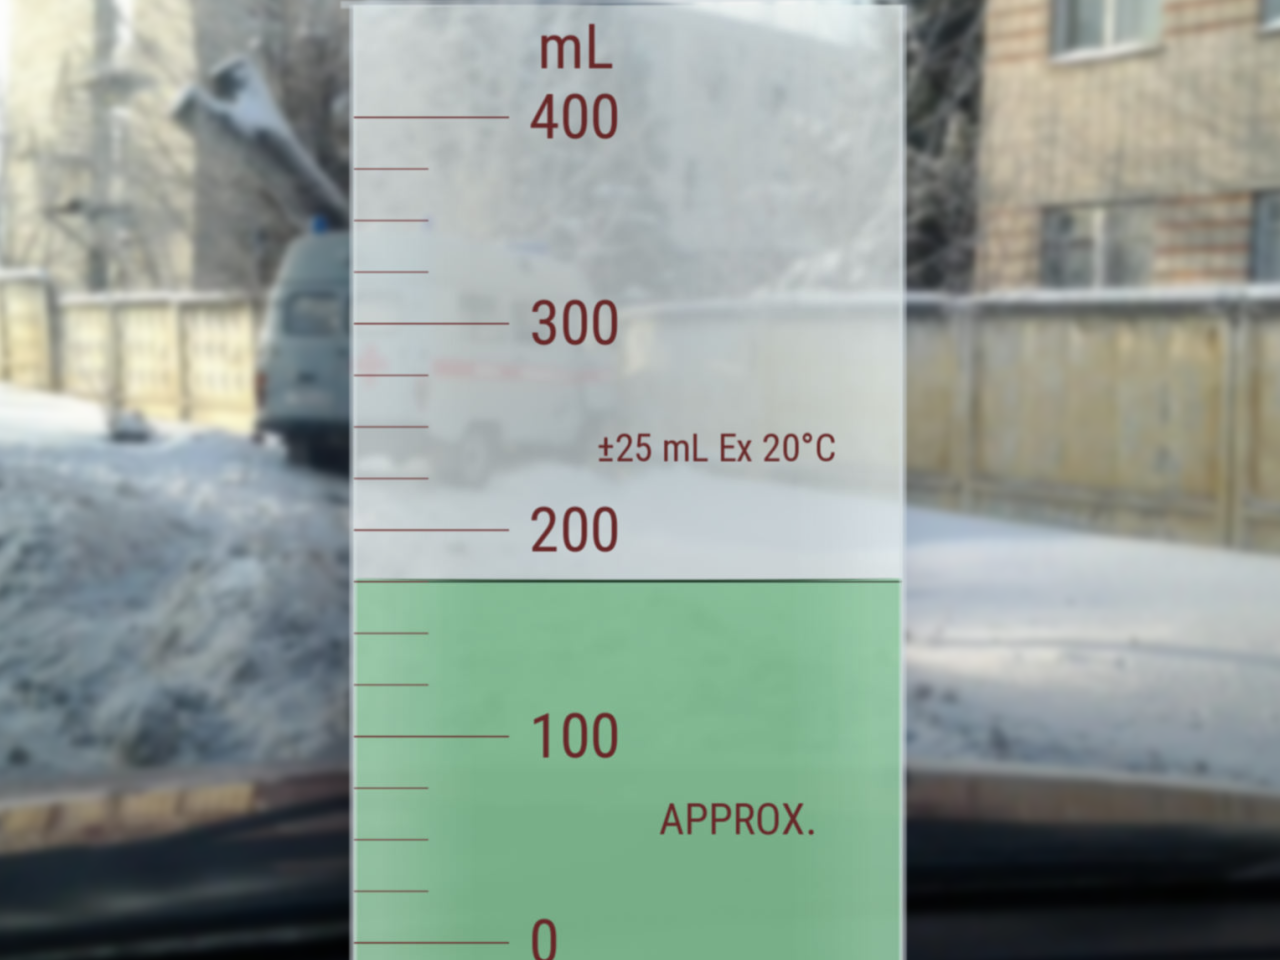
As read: 175; mL
